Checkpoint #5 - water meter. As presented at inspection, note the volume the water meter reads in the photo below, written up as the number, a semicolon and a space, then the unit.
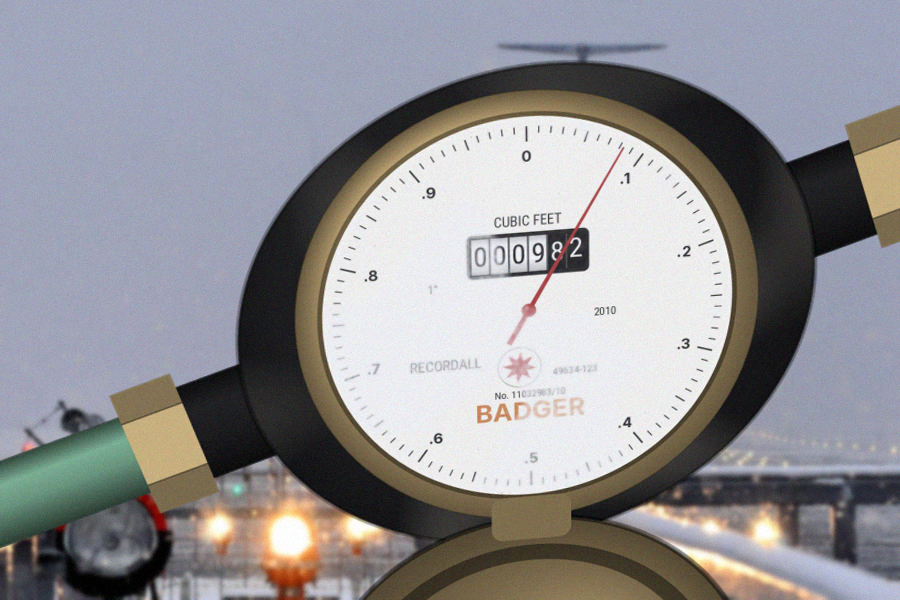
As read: 982.08; ft³
